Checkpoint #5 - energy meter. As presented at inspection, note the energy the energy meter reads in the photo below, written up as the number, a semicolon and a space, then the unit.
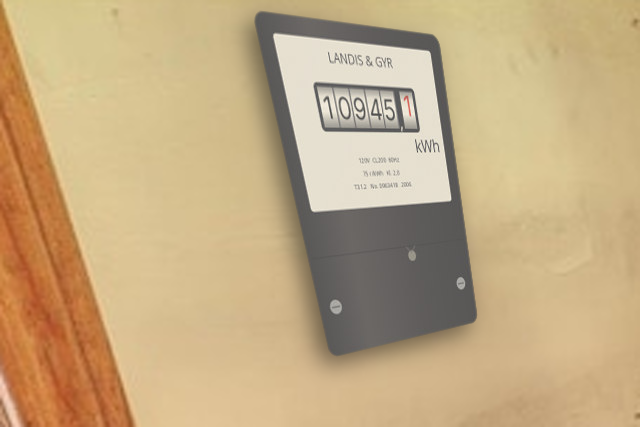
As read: 10945.1; kWh
